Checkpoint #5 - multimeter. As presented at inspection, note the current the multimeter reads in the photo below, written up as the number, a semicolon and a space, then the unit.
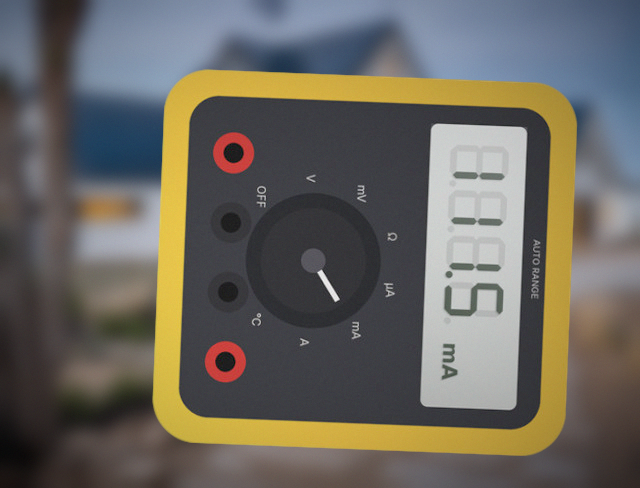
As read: 111.5; mA
